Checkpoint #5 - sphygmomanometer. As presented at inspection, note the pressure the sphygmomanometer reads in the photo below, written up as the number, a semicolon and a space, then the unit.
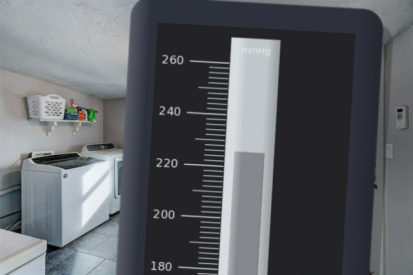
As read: 226; mmHg
